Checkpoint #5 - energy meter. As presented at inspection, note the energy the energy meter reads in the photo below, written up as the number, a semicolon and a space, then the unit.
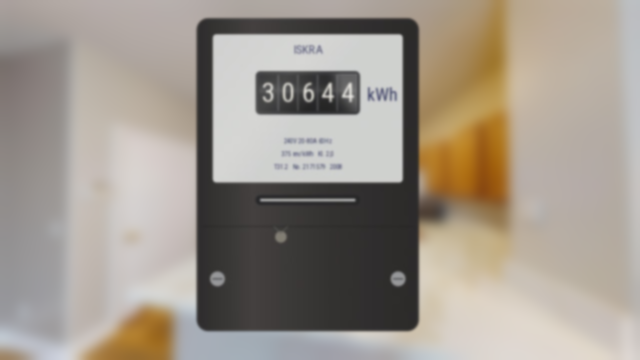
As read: 30644; kWh
